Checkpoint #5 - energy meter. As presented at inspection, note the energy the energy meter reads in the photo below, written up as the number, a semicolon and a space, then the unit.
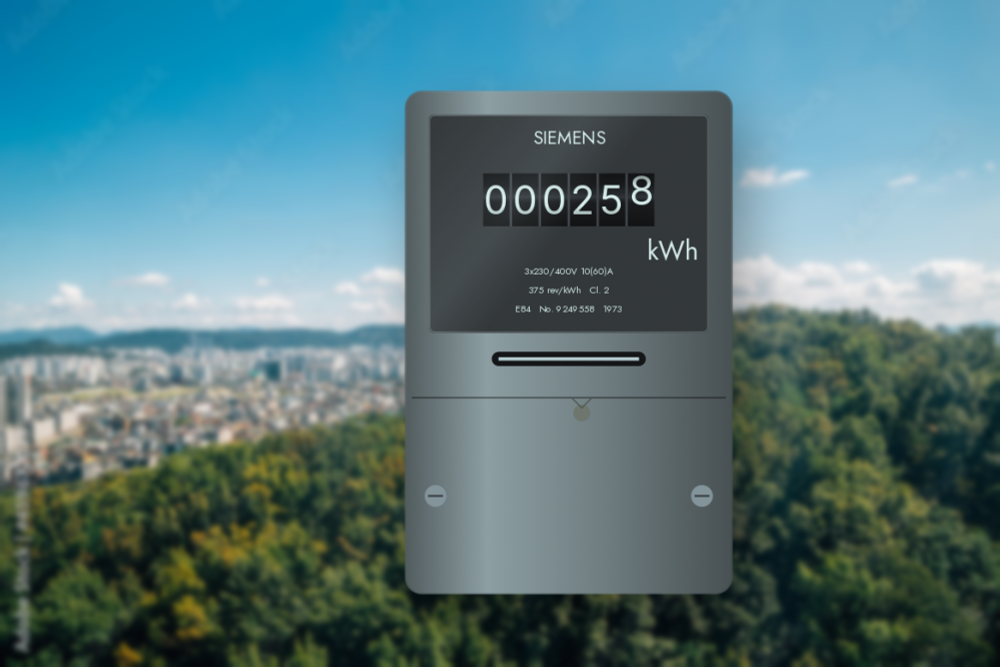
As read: 258; kWh
